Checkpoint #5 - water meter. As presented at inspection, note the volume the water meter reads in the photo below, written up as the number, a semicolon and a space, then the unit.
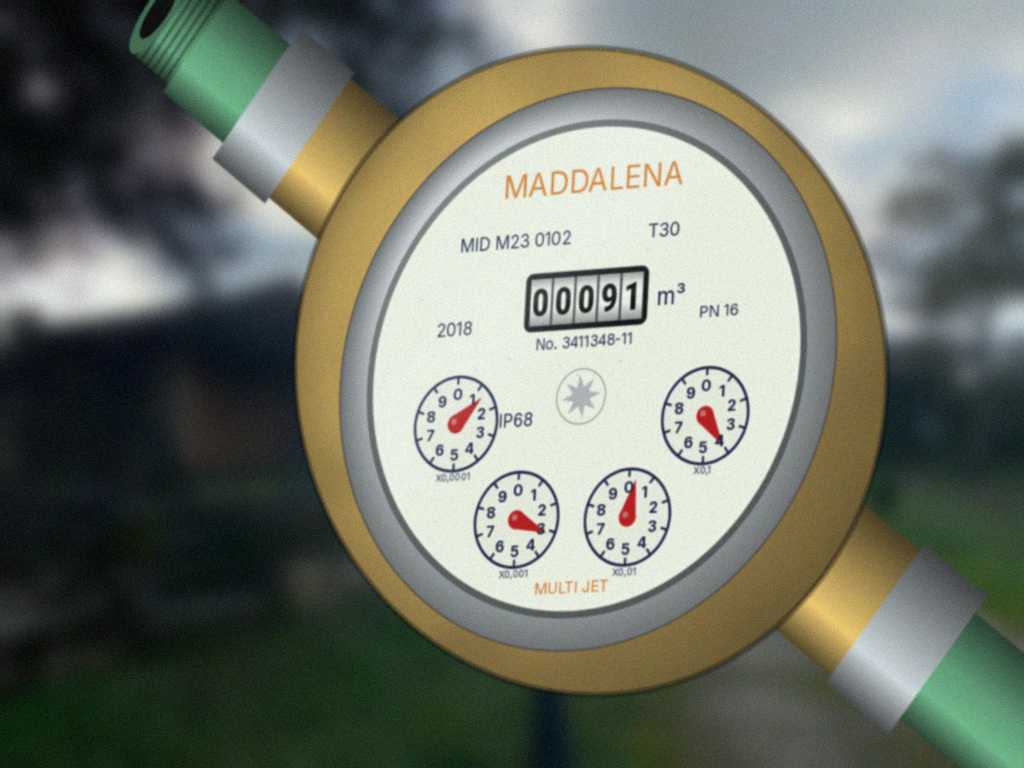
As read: 91.4031; m³
